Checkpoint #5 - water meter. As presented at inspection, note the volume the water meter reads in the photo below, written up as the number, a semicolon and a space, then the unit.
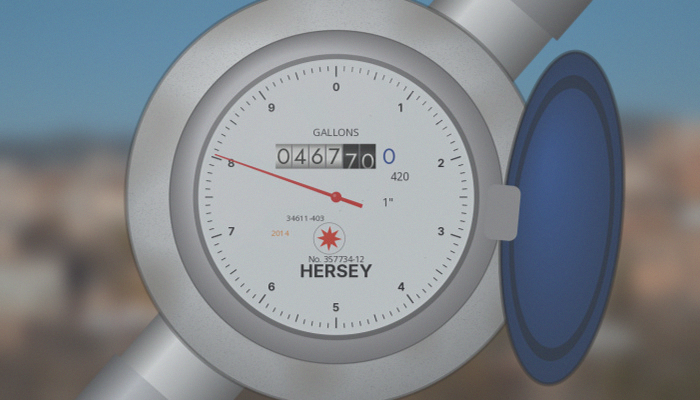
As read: 467698.0; gal
